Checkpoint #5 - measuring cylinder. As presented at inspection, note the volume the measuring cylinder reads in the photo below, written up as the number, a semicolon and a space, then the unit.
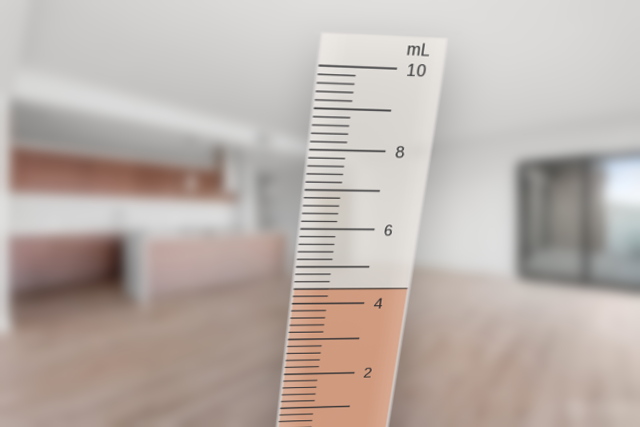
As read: 4.4; mL
